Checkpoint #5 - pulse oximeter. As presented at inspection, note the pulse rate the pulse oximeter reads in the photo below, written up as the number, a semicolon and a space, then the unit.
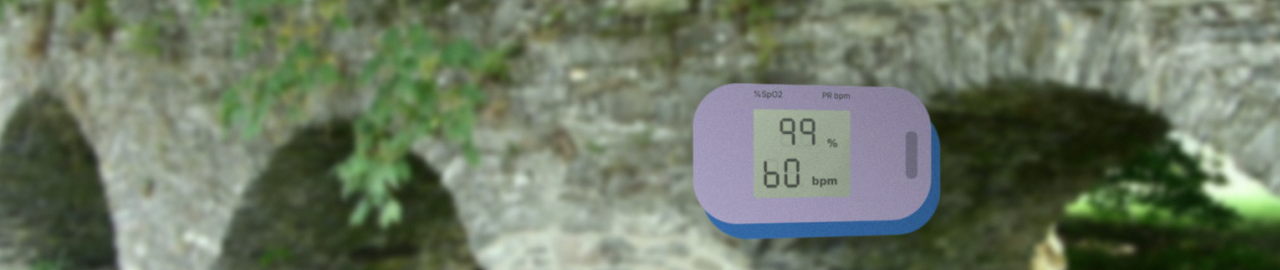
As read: 60; bpm
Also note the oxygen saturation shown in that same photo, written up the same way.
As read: 99; %
